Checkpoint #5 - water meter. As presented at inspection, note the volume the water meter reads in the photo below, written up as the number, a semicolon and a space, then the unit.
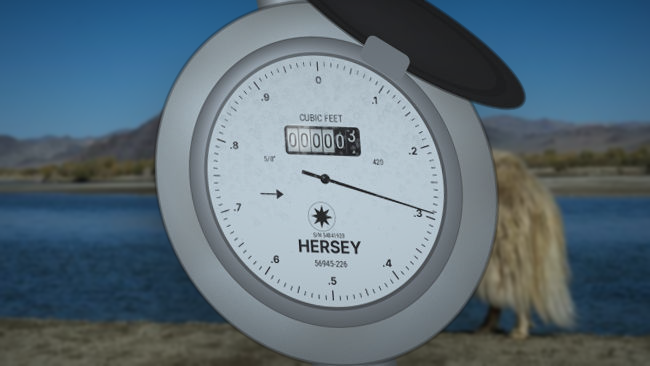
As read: 3.29; ft³
